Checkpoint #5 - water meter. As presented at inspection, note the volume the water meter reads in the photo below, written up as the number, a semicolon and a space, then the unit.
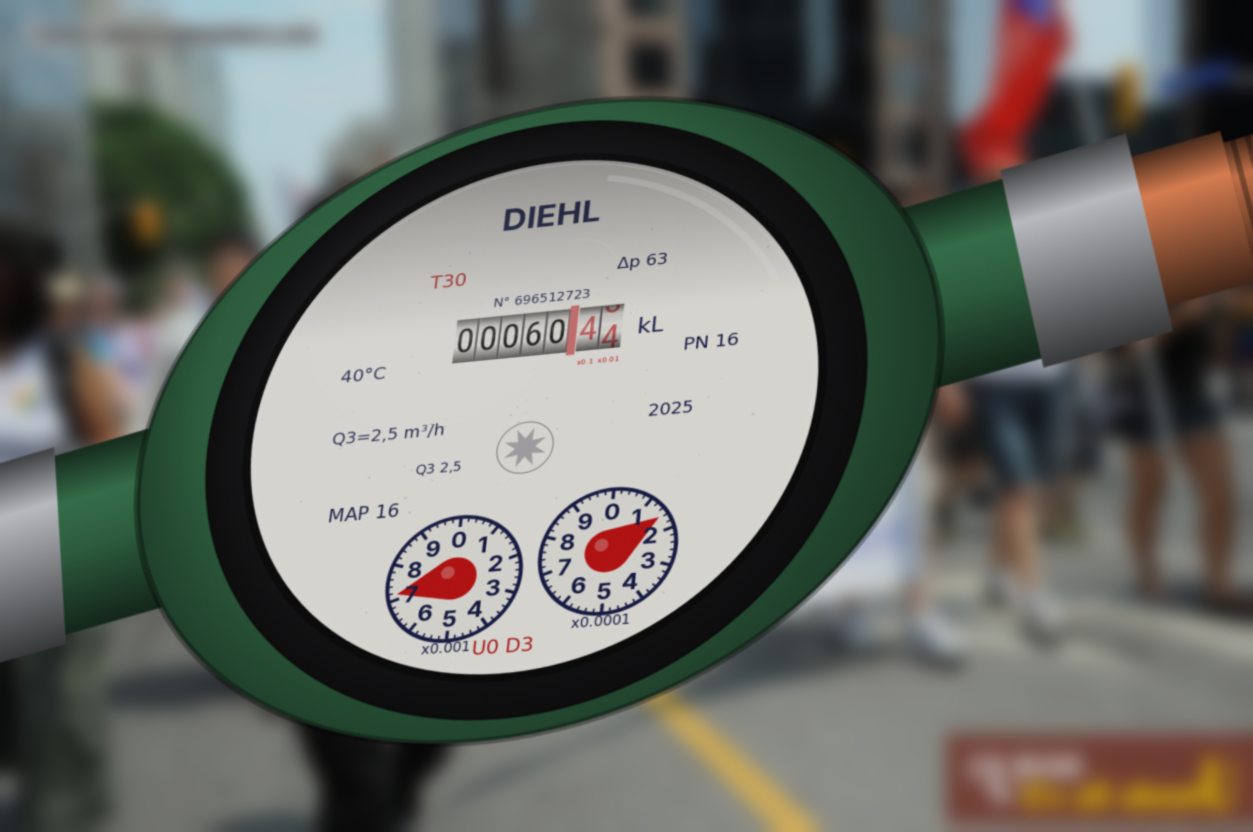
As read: 60.4371; kL
